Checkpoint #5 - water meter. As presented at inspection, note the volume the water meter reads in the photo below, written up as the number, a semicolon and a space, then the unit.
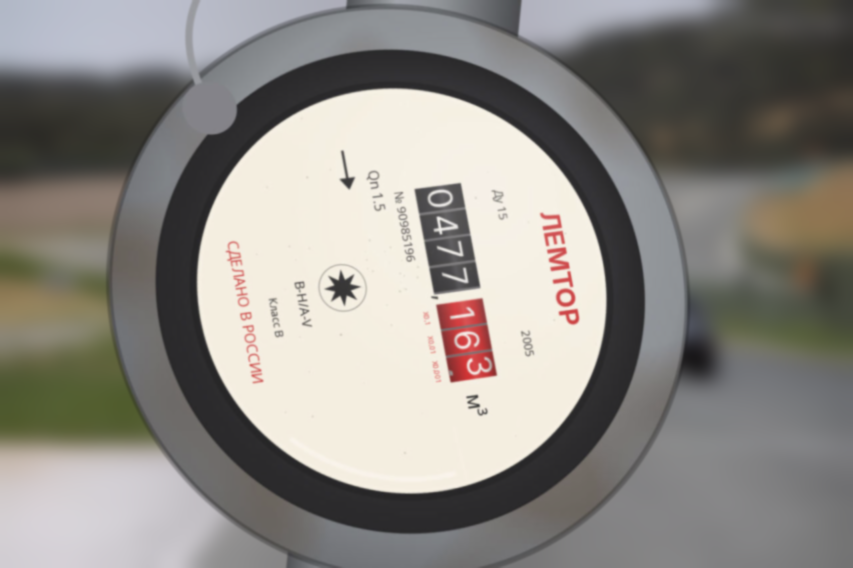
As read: 477.163; m³
